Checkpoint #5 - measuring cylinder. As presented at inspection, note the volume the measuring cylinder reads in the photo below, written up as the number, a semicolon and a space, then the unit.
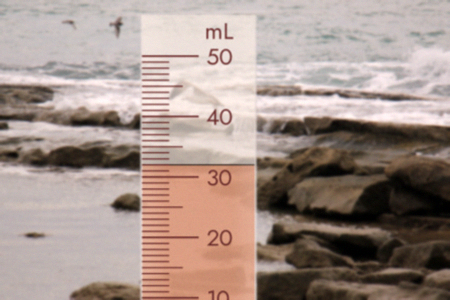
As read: 32; mL
